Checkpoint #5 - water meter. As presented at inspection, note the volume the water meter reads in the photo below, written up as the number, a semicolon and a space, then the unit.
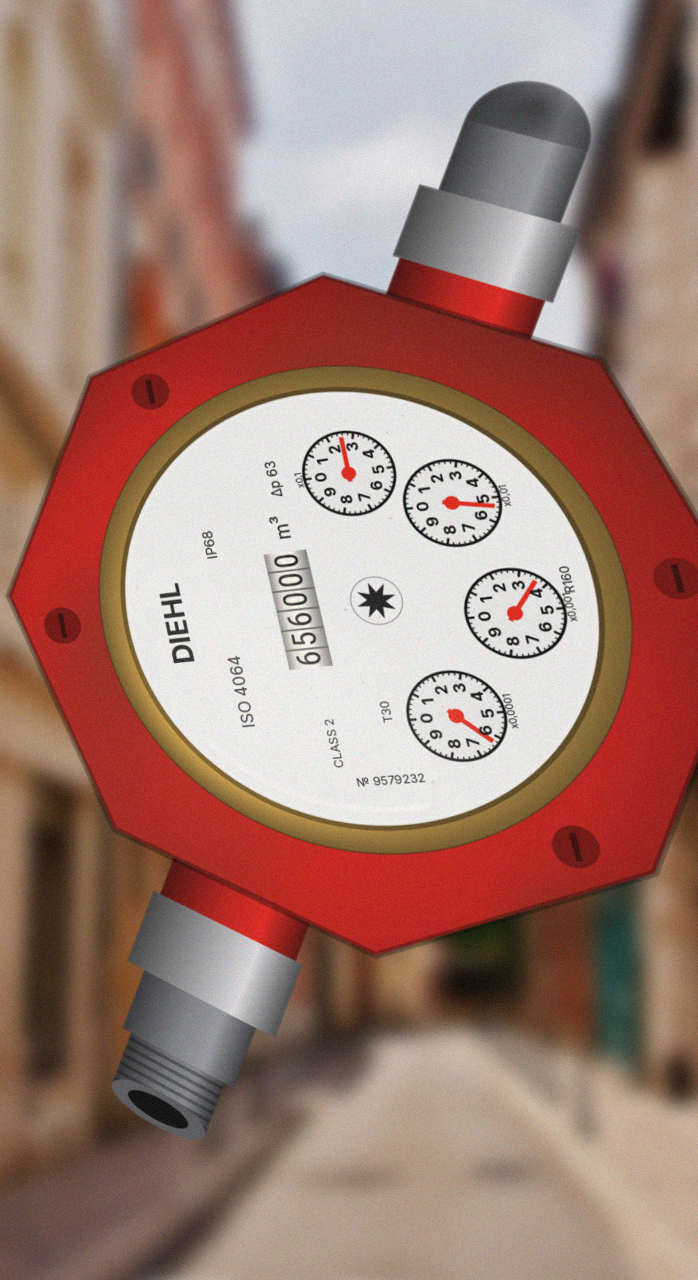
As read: 656000.2536; m³
